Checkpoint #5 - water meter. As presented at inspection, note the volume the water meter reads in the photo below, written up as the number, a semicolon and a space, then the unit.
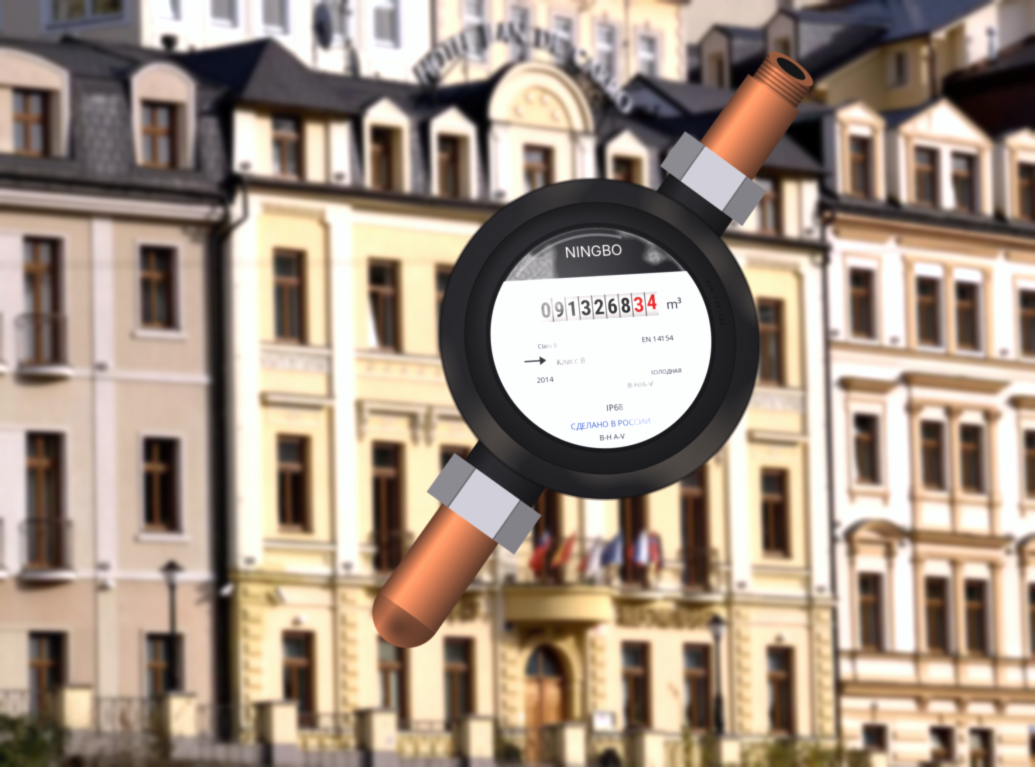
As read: 913268.34; m³
